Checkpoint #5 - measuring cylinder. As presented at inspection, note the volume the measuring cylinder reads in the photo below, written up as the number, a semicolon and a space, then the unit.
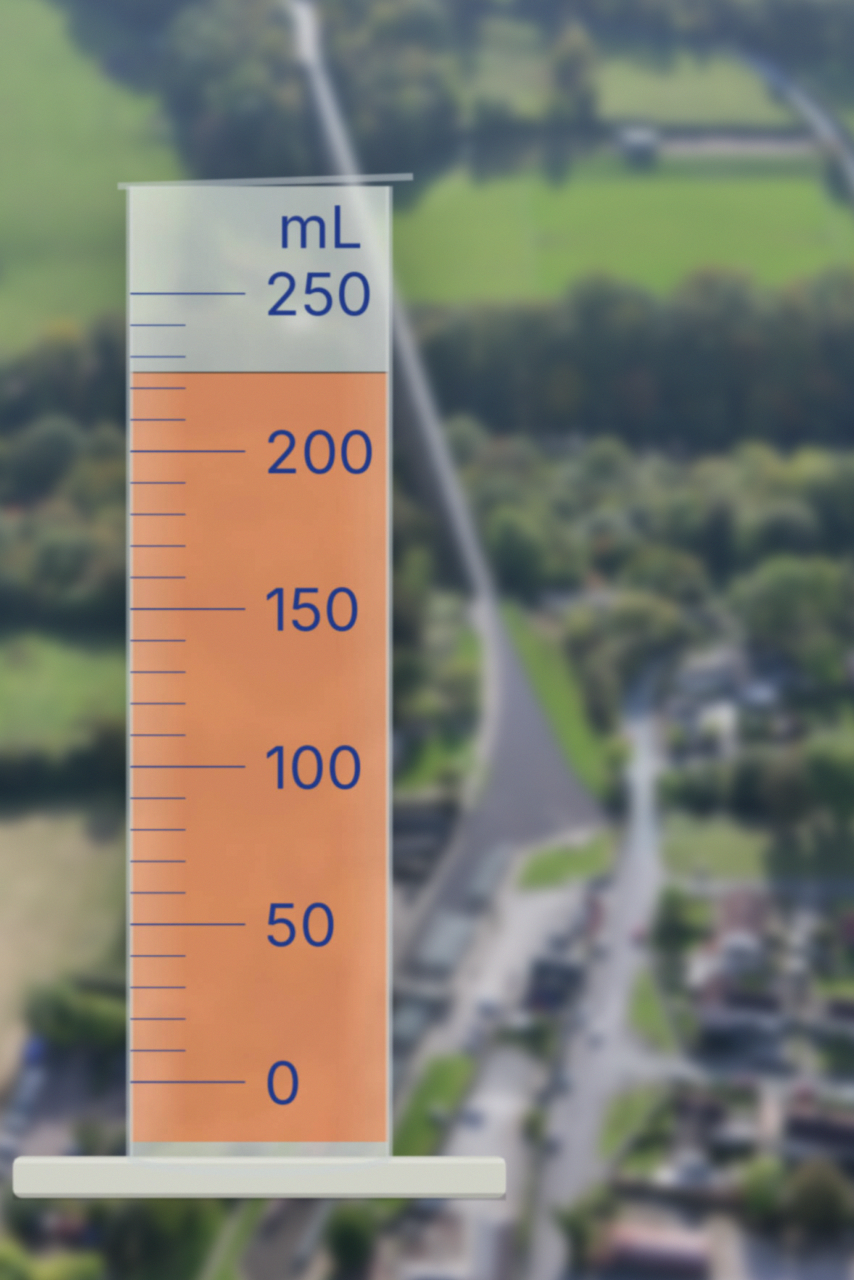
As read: 225; mL
